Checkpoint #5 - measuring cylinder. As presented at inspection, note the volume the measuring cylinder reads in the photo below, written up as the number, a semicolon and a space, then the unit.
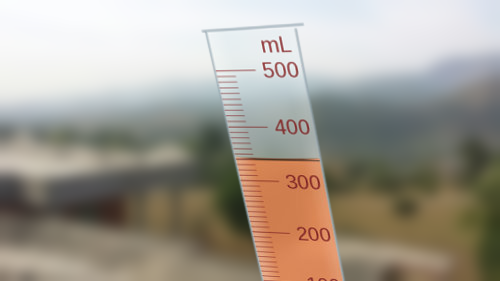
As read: 340; mL
